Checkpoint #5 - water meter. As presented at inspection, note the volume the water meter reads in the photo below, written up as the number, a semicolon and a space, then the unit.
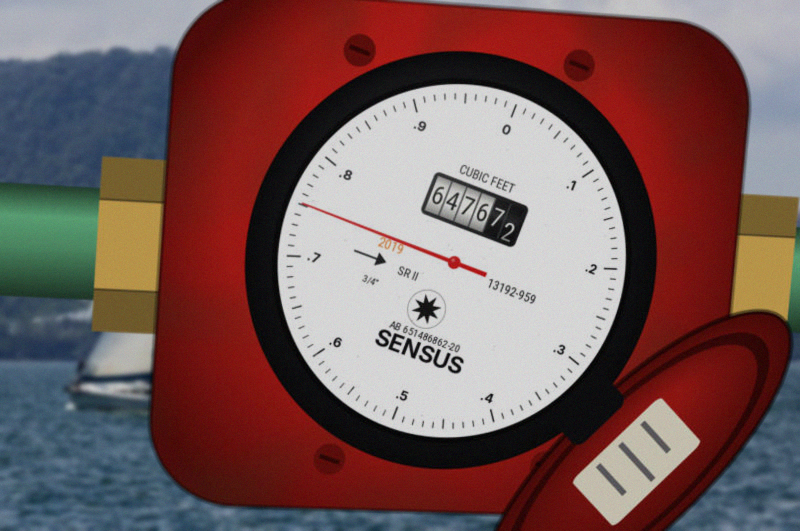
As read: 647671.75; ft³
